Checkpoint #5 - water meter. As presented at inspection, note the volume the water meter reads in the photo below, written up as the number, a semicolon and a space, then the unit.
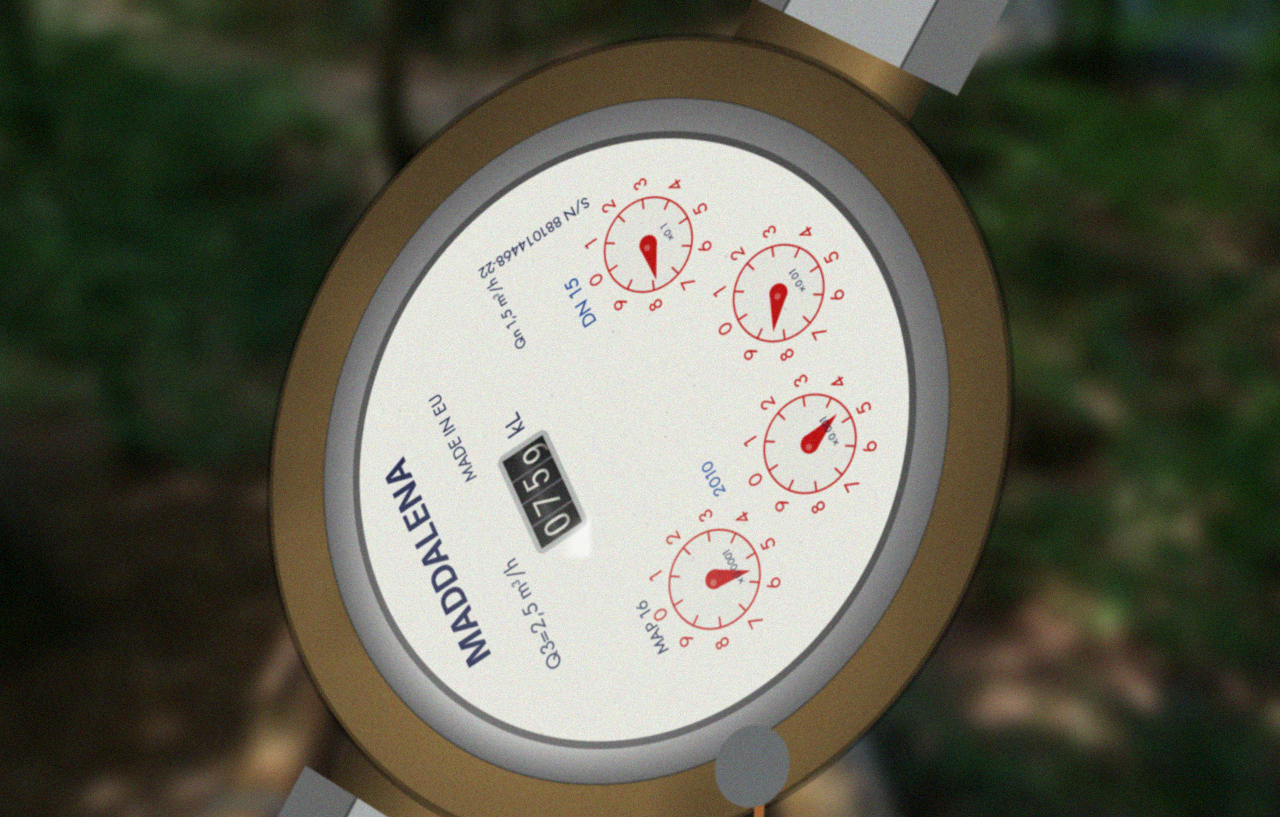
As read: 758.7845; kL
